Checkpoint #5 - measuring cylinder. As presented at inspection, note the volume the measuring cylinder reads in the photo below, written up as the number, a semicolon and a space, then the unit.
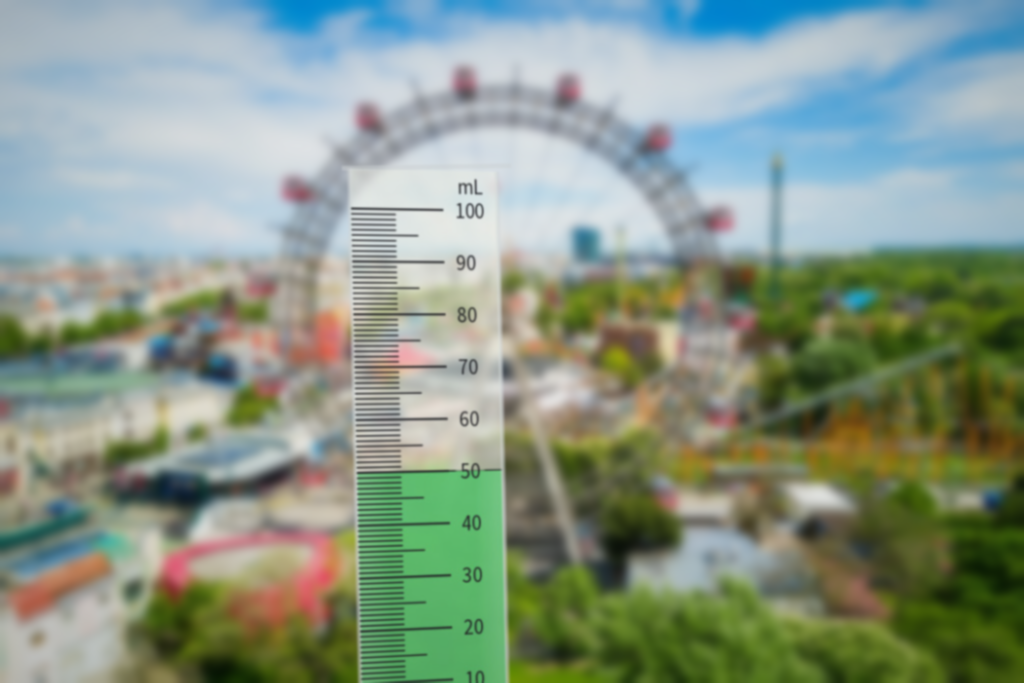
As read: 50; mL
